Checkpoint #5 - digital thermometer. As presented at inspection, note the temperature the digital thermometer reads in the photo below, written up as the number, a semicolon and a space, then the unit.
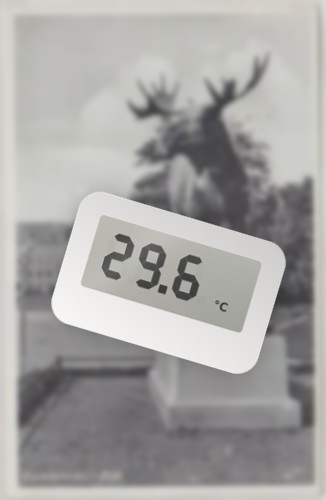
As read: 29.6; °C
